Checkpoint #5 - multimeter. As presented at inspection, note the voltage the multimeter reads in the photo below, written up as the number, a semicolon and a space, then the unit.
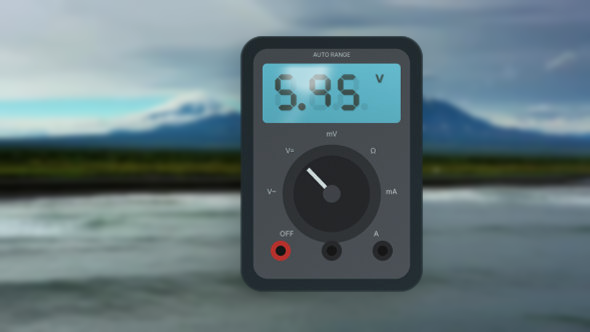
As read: 5.95; V
